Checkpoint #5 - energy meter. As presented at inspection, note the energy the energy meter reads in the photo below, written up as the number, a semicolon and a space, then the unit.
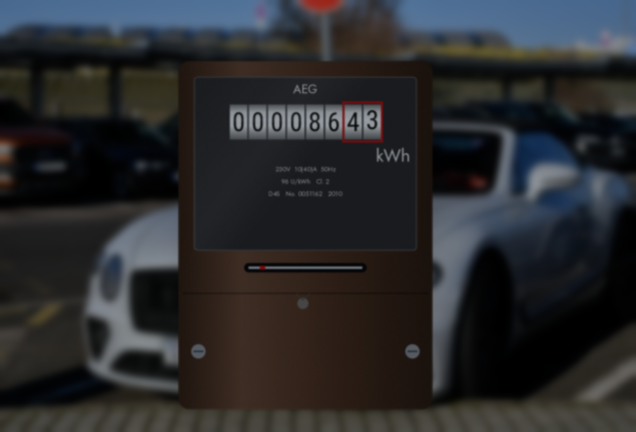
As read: 86.43; kWh
